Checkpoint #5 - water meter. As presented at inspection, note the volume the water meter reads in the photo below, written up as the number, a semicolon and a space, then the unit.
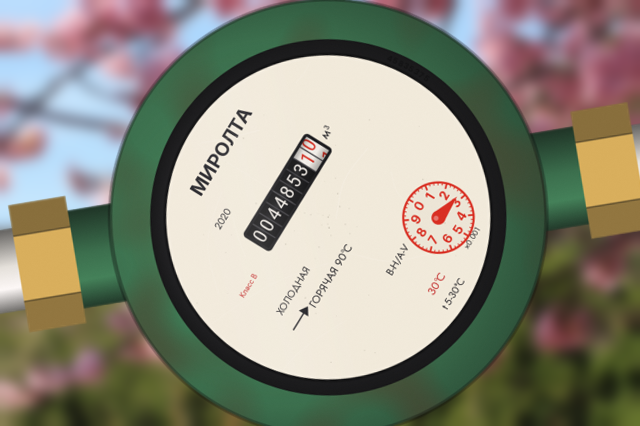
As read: 44853.102; m³
